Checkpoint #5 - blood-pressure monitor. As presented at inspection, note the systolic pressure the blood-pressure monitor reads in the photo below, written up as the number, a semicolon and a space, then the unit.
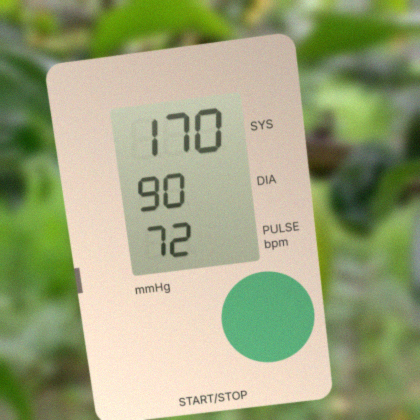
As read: 170; mmHg
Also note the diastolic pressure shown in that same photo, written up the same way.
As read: 90; mmHg
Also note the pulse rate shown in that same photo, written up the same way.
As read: 72; bpm
